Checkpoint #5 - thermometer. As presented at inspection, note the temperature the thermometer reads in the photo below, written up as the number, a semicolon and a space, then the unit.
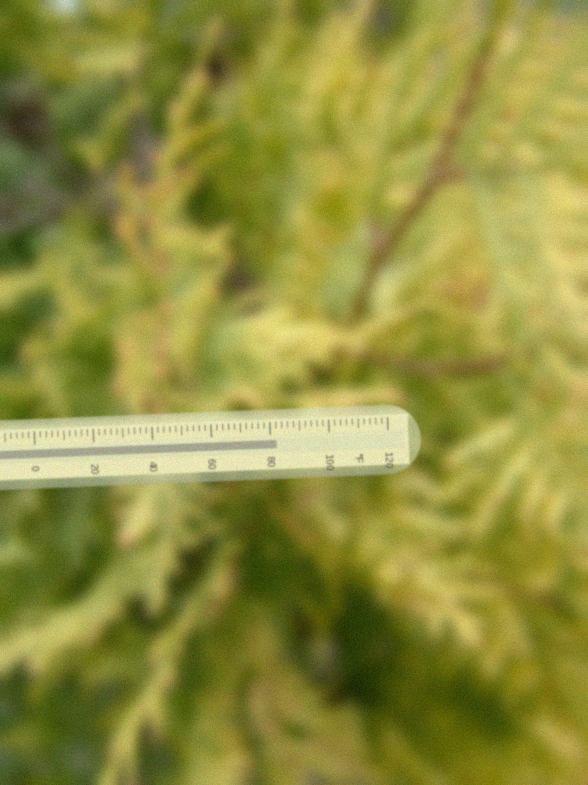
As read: 82; °F
